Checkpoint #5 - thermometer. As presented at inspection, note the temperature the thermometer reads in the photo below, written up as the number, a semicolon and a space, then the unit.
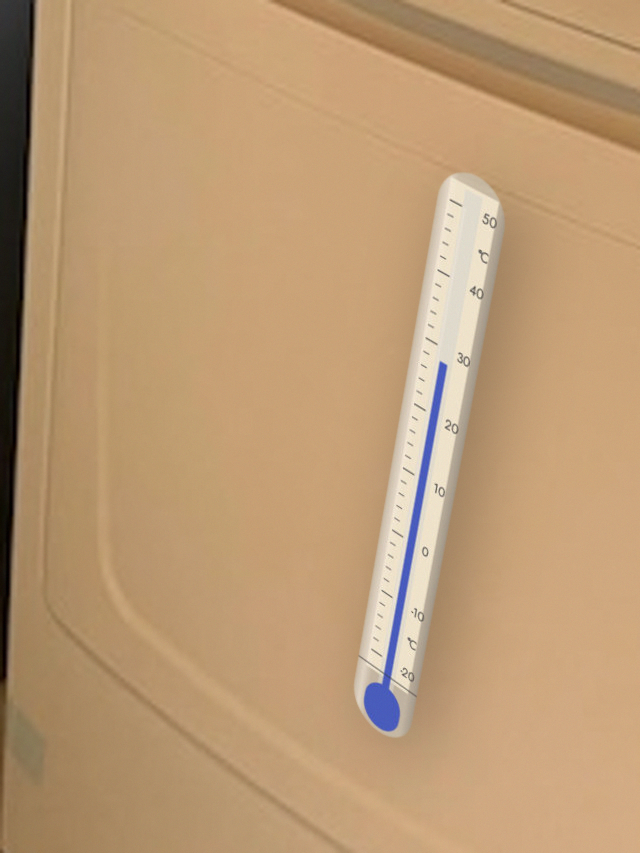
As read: 28; °C
